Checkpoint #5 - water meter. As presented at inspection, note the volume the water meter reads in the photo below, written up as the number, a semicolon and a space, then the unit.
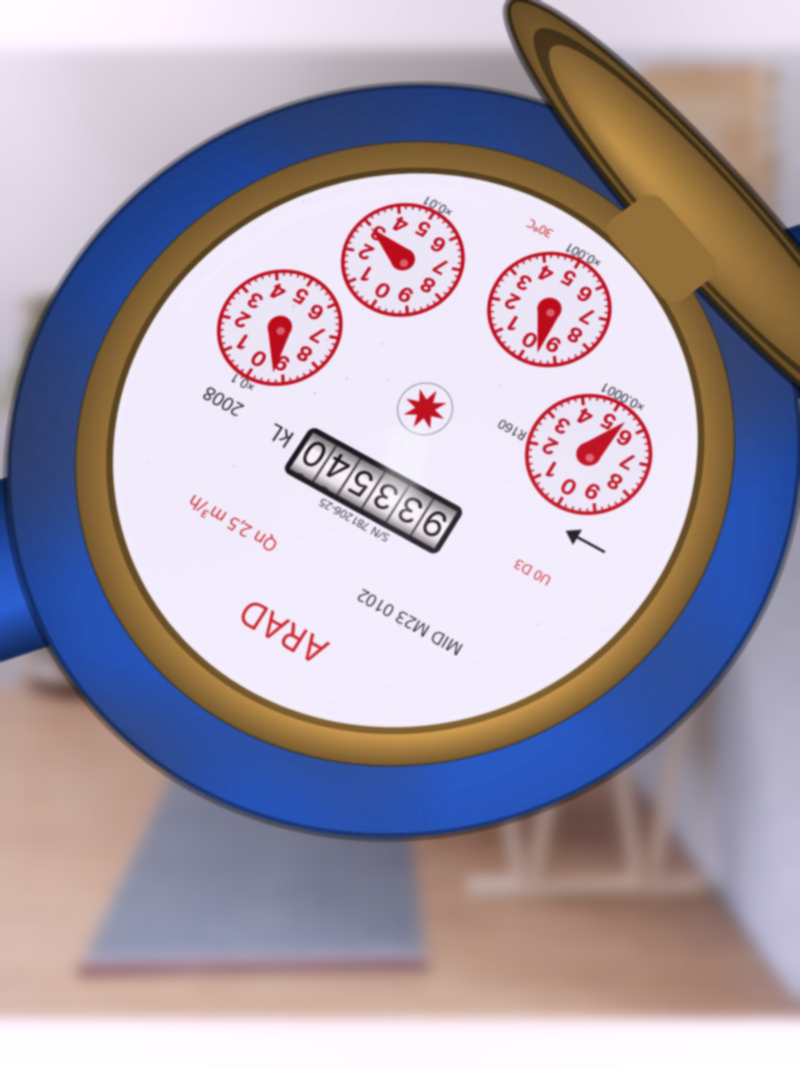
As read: 933539.9295; kL
